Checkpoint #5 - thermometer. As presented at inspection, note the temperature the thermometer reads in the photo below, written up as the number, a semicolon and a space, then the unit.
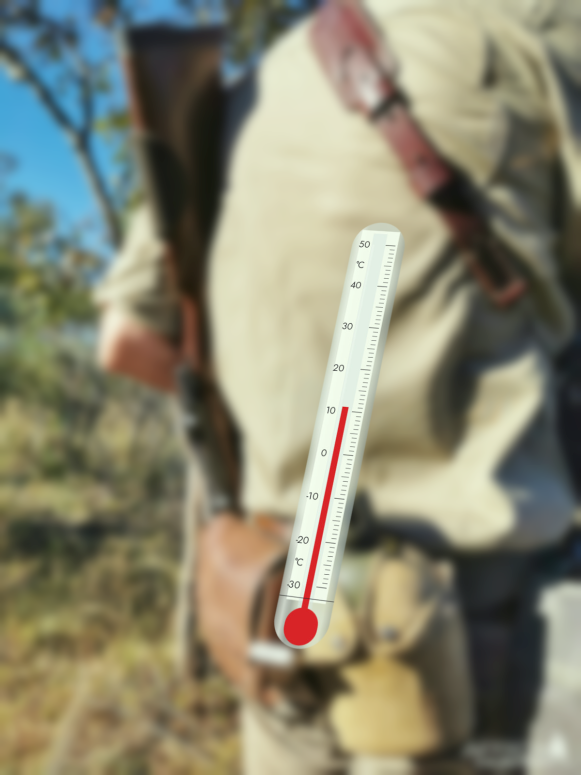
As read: 11; °C
